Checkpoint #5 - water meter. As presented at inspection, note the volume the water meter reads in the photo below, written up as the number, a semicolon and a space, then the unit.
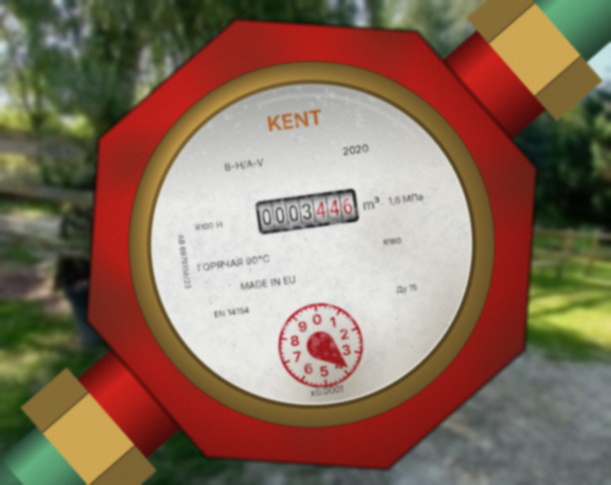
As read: 3.4463; m³
